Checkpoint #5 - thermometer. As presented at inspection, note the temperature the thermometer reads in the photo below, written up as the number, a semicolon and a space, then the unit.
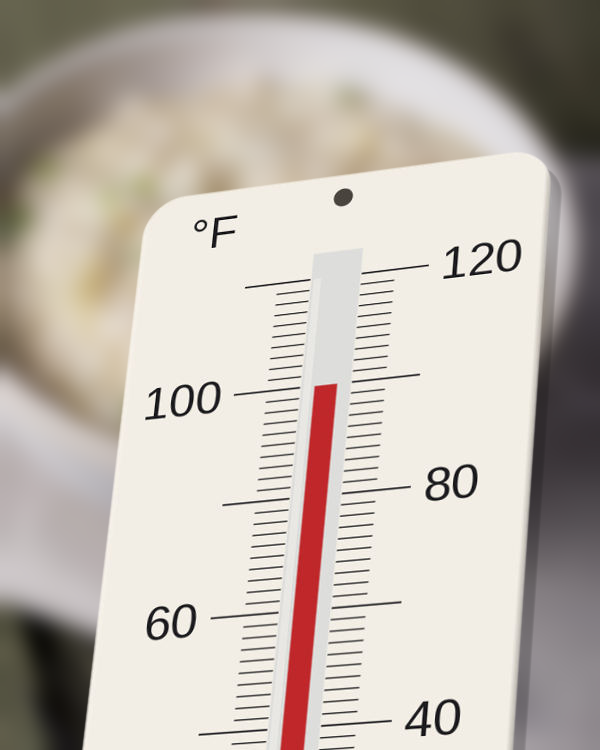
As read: 100; °F
